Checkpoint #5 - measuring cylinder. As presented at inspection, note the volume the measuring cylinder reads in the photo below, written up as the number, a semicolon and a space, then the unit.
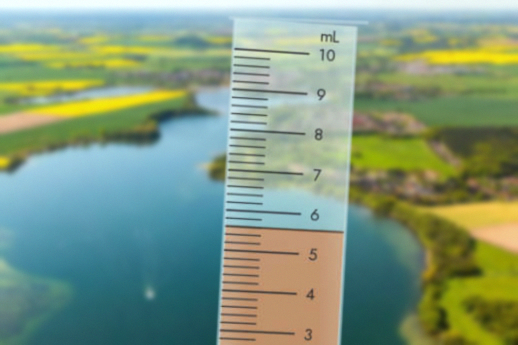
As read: 5.6; mL
